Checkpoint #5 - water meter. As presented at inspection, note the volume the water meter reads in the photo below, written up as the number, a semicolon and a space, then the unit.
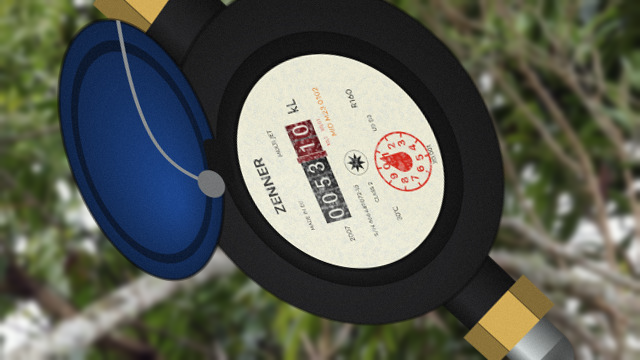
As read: 53.100; kL
